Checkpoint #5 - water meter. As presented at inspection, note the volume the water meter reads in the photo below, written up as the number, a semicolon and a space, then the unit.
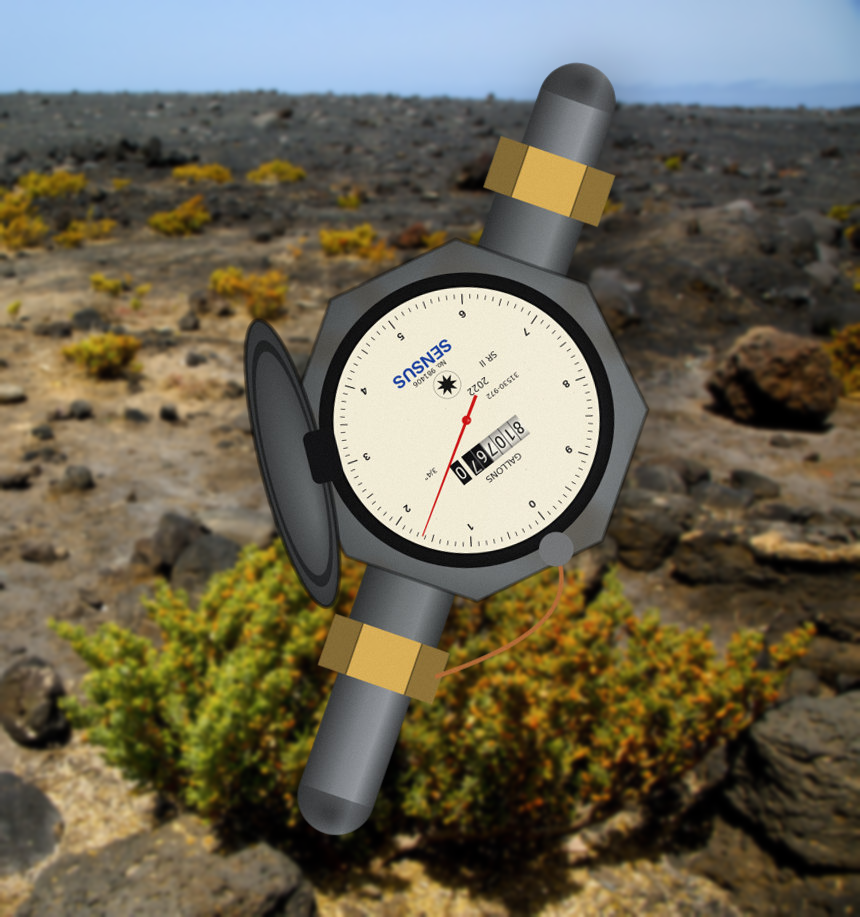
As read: 8107671.6; gal
